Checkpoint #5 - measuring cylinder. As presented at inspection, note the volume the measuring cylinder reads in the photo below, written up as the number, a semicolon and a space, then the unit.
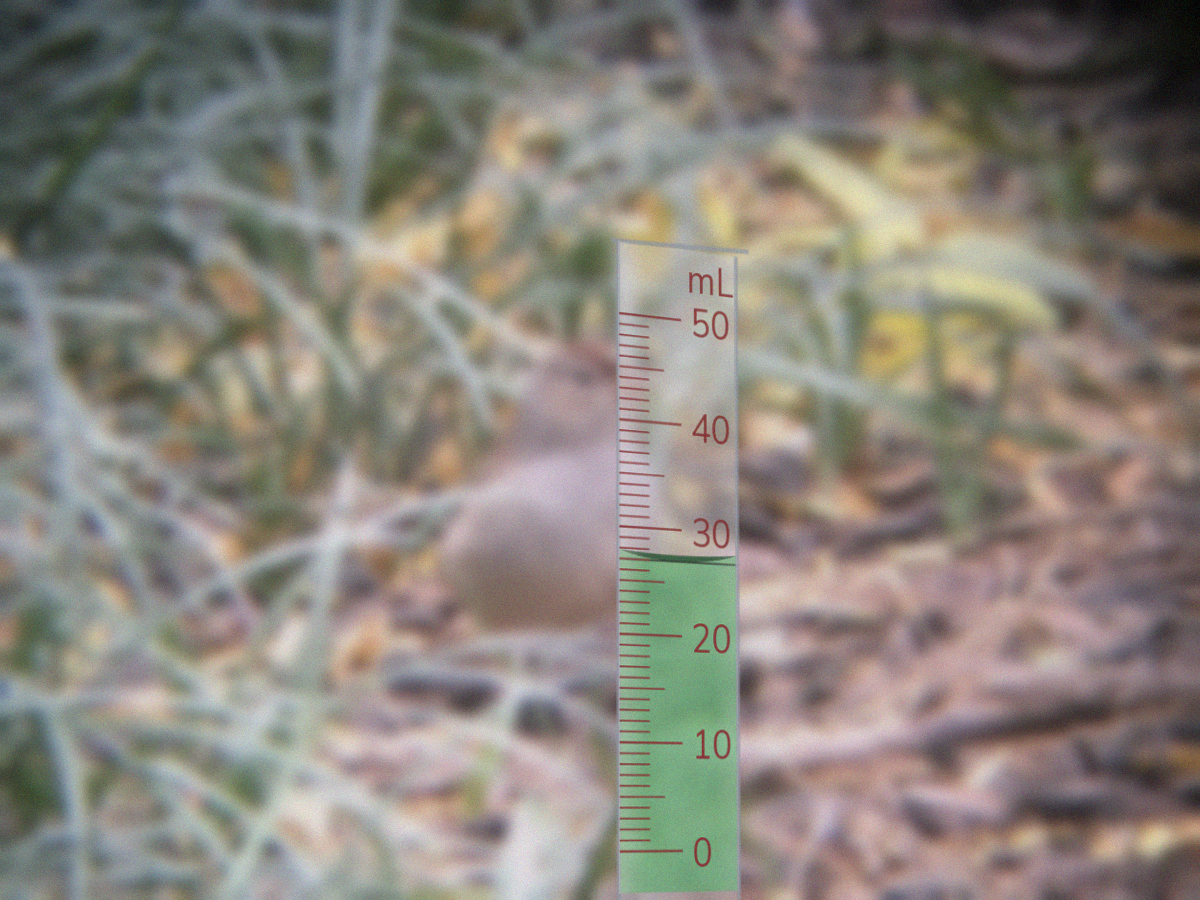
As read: 27; mL
